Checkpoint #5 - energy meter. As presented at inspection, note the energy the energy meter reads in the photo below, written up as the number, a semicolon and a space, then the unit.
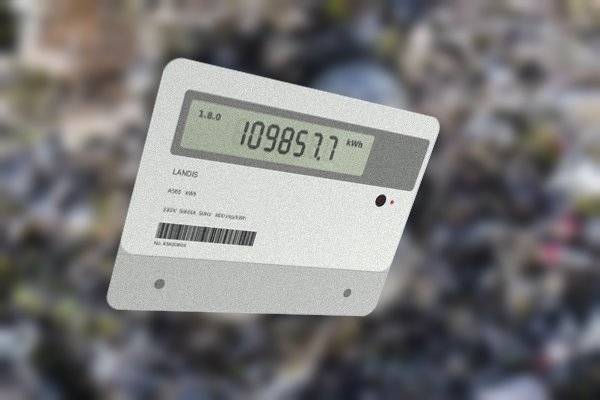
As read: 109857.7; kWh
